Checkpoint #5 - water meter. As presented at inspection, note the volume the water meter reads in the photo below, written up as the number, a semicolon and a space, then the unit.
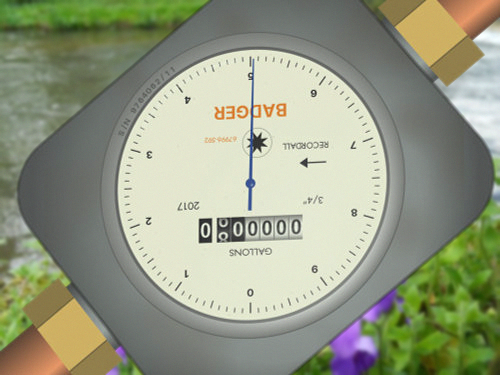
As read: 85.0; gal
